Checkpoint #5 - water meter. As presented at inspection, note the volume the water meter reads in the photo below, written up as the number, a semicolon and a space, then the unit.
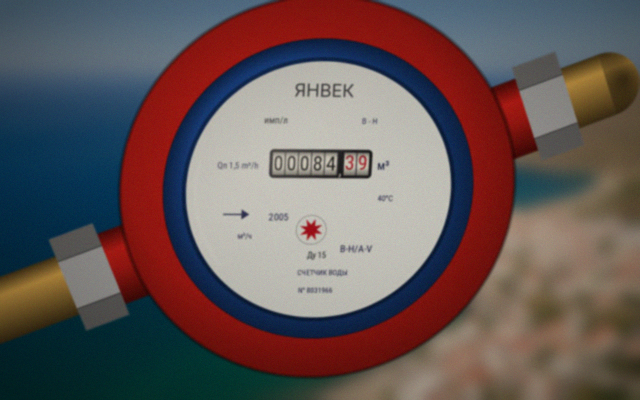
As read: 84.39; m³
